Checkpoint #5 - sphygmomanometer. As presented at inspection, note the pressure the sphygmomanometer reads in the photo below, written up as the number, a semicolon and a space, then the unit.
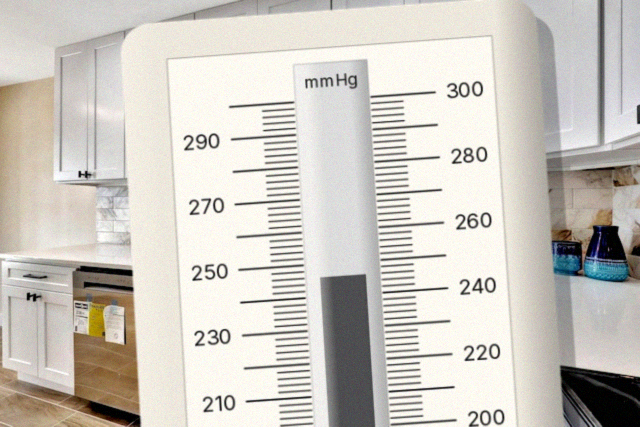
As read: 246; mmHg
